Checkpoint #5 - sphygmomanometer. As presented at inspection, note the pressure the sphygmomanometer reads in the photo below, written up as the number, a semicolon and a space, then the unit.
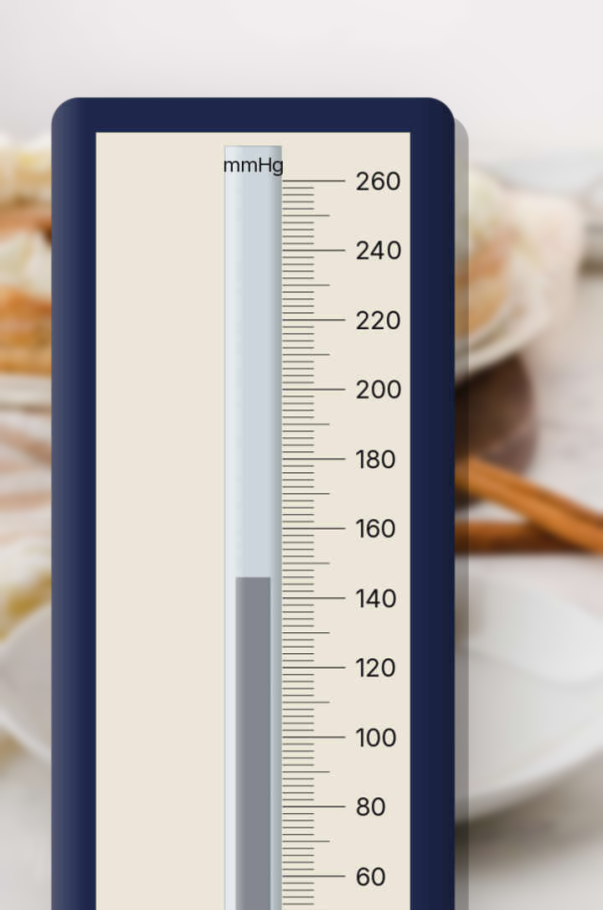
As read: 146; mmHg
